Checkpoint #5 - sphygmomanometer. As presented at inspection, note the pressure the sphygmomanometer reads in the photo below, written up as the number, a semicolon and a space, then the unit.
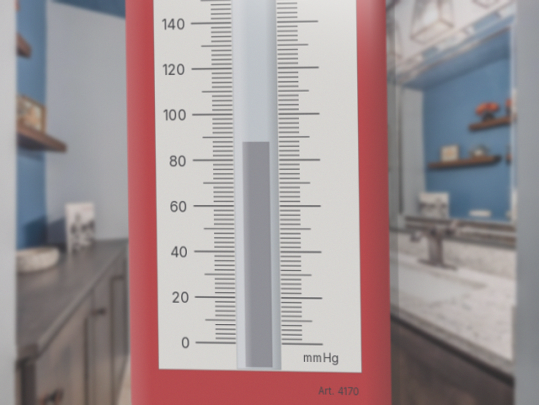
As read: 88; mmHg
